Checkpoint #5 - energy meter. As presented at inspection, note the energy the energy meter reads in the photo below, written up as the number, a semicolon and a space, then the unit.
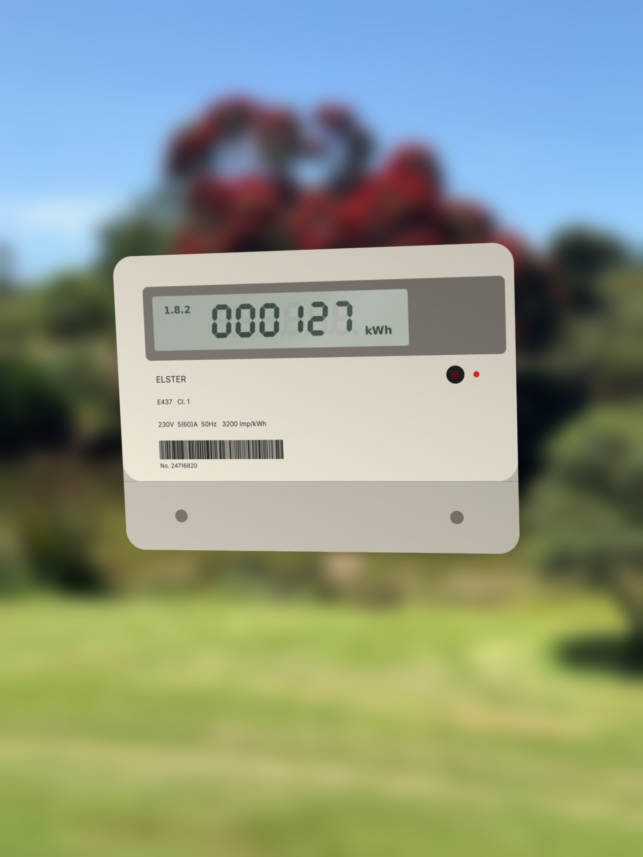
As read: 127; kWh
